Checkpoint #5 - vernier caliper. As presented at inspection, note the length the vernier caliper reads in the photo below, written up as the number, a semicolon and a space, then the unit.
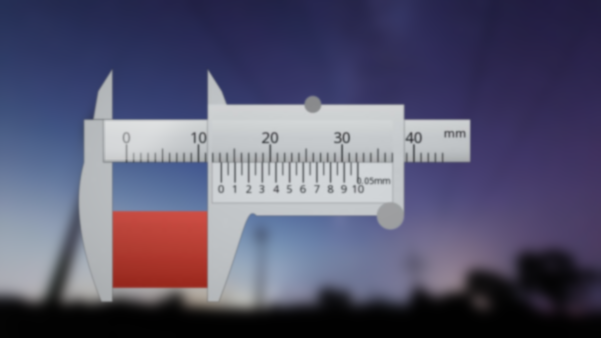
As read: 13.2; mm
